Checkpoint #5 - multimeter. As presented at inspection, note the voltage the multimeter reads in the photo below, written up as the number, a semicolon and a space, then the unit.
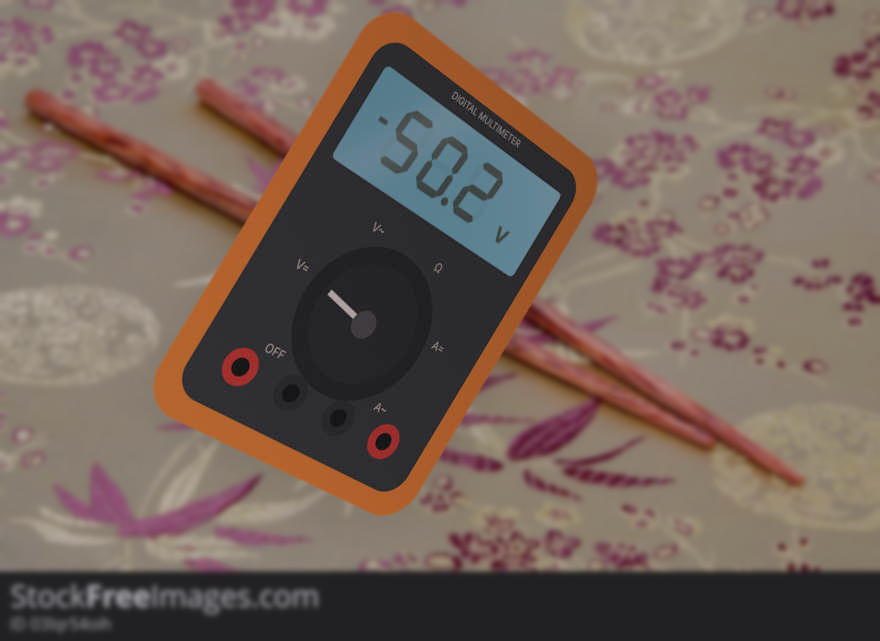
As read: -50.2; V
